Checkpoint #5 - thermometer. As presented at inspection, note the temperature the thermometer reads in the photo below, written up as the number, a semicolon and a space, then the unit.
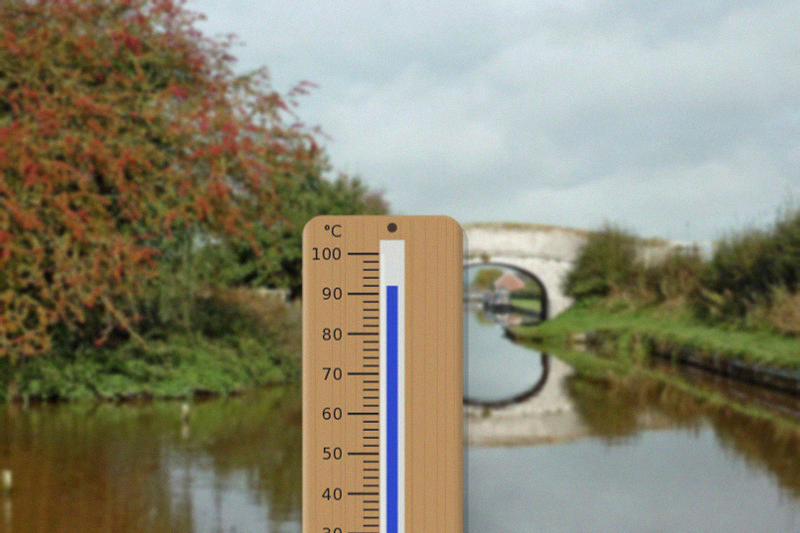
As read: 92; °C
